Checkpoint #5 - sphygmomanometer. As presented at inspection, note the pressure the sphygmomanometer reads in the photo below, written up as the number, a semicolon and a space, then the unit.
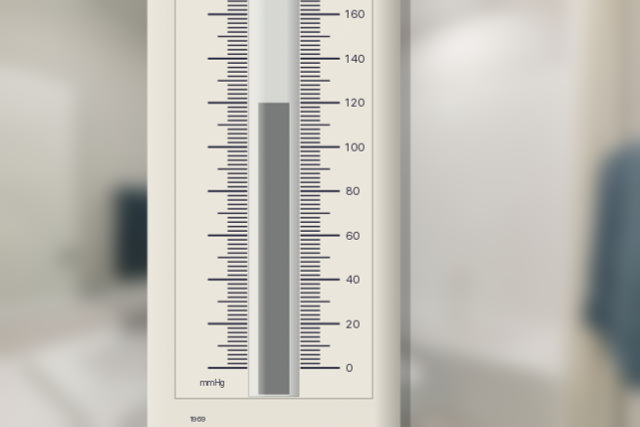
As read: 120; mmHg
